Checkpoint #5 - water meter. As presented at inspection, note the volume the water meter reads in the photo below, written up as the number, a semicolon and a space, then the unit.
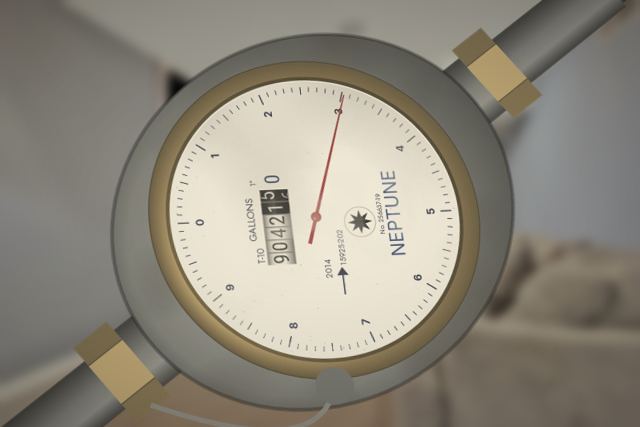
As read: 9042153.0; gal
